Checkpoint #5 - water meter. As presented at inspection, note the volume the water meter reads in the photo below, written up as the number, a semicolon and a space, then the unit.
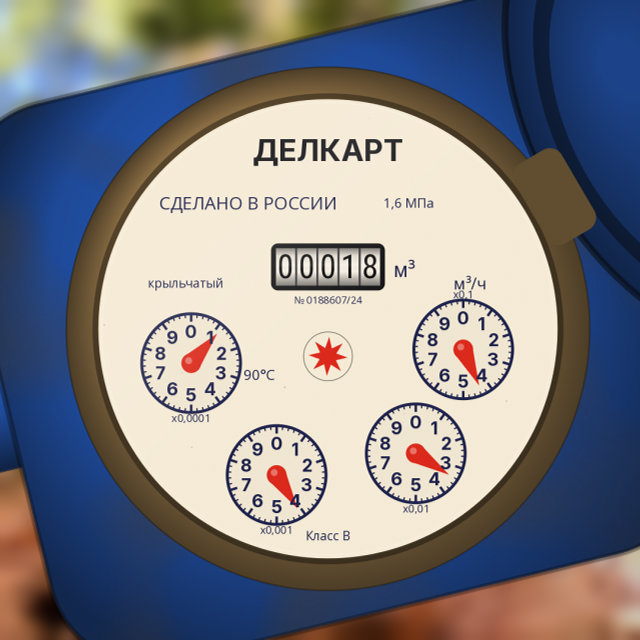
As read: 18.4341; m³
